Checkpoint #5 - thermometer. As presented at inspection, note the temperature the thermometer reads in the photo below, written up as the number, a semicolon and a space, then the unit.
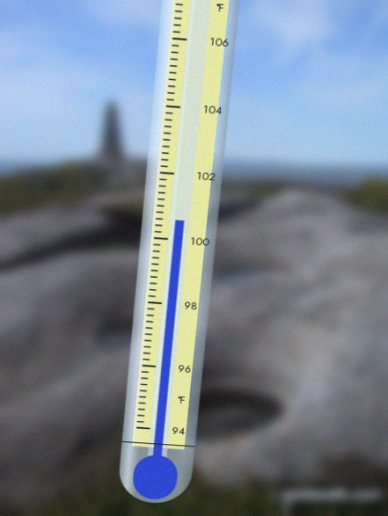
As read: 100.6; °F
